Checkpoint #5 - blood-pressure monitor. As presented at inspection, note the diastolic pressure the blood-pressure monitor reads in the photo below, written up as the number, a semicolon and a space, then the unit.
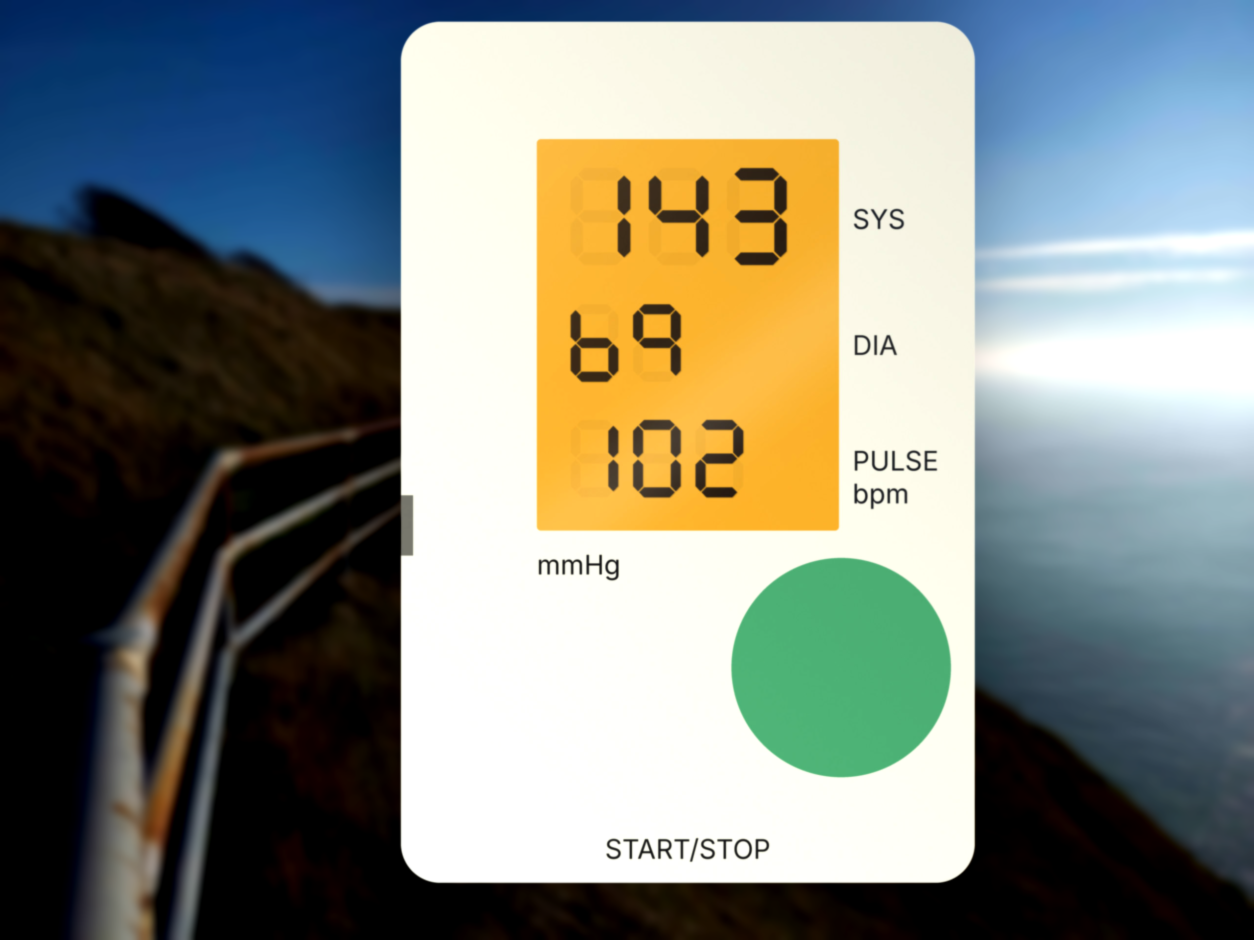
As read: 69; mmHg
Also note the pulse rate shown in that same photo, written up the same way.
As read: 102; bpm
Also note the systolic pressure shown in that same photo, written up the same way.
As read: 143; mmHg
